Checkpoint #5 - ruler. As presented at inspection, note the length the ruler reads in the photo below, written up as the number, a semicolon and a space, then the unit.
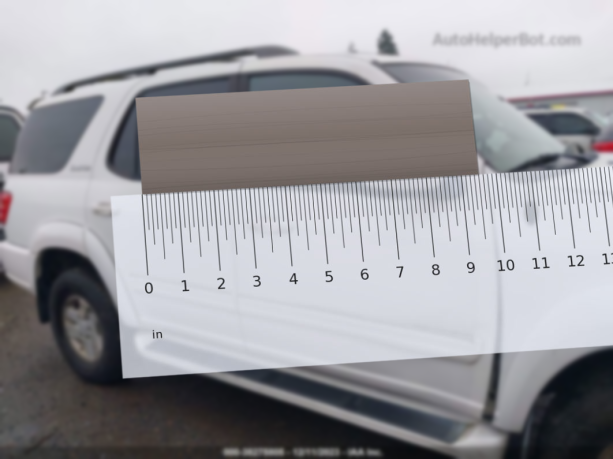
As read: 9.5; in
